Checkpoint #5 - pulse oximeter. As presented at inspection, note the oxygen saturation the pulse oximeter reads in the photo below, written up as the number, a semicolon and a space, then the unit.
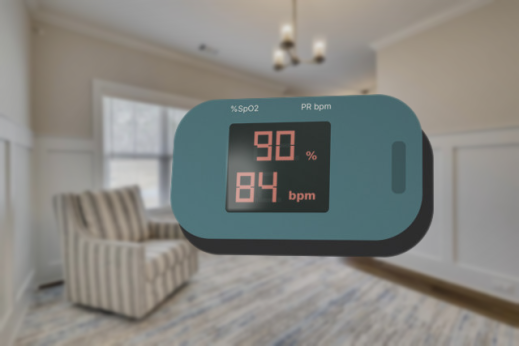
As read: 90; %
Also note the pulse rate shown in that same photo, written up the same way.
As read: 84; bpm
